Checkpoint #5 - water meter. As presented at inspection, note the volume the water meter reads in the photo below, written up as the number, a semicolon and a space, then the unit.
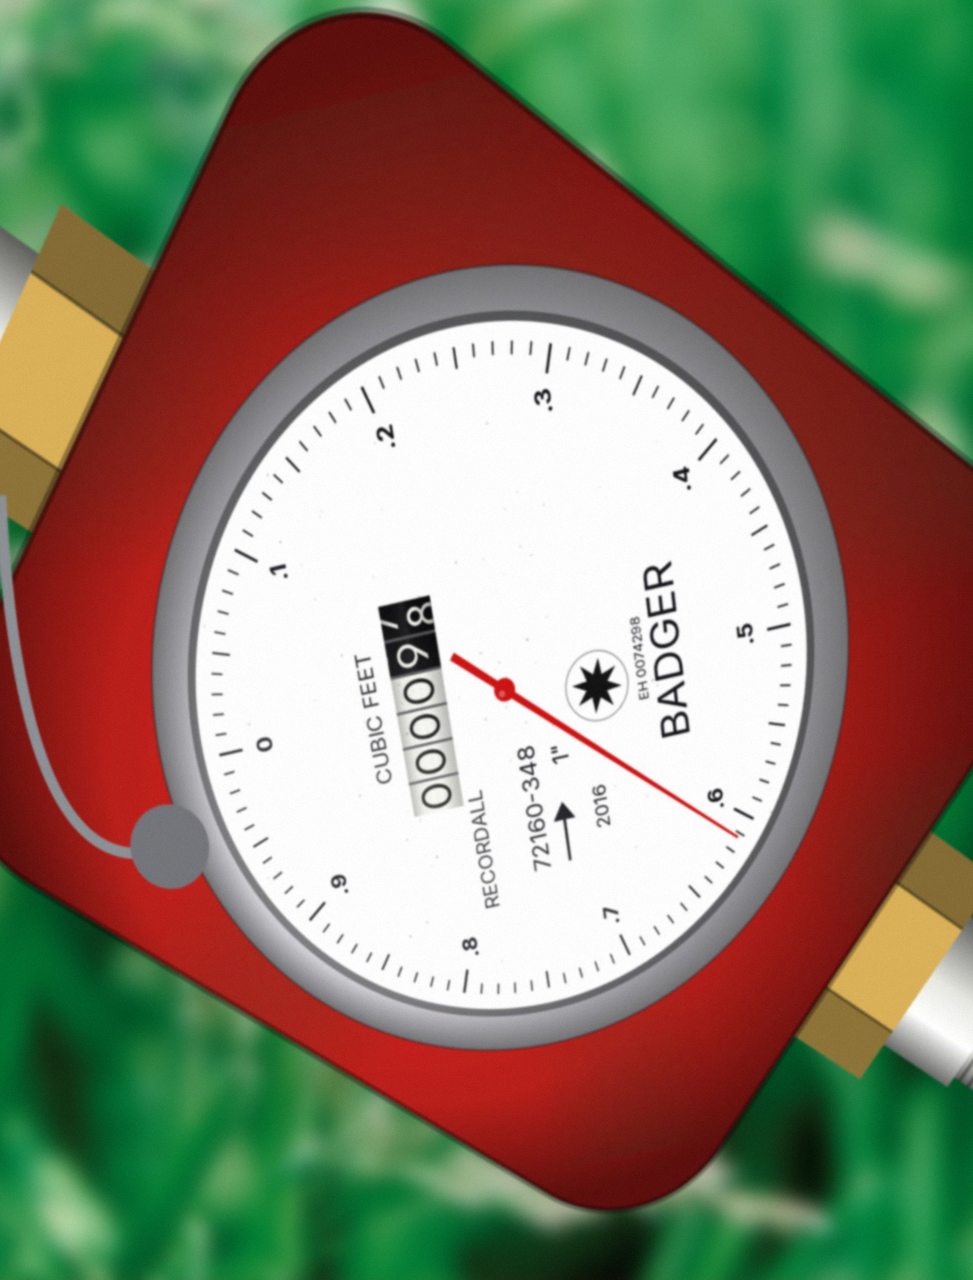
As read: 97.61; ft³
